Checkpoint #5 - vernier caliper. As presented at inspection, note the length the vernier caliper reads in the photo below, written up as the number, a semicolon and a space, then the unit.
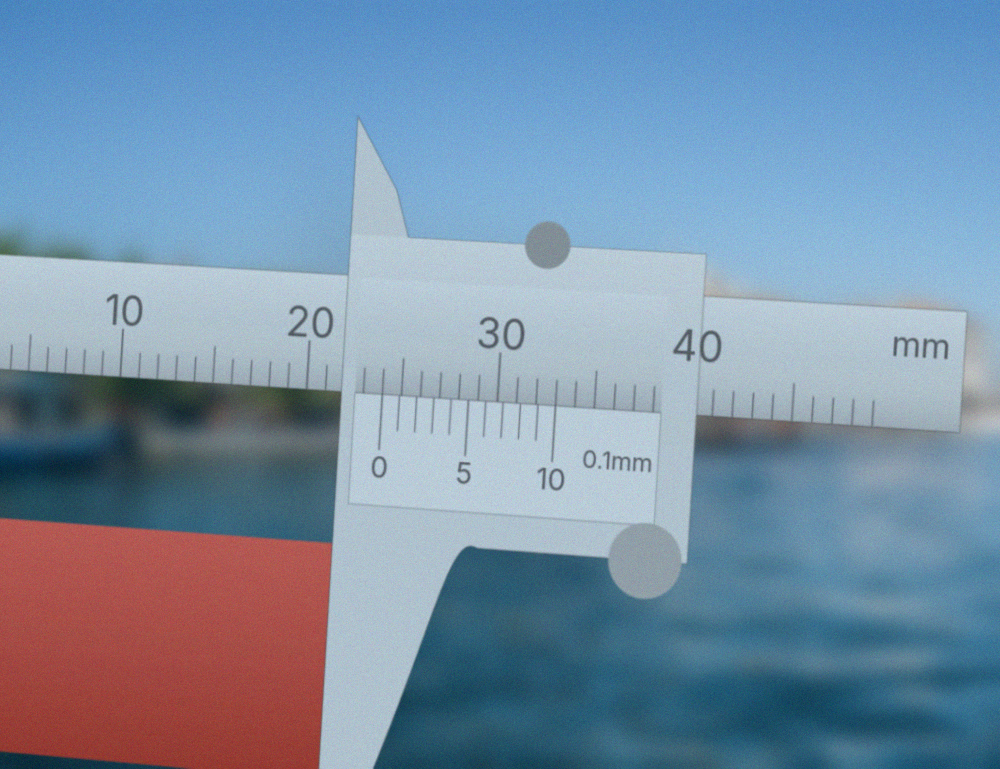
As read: 24.0; mm
